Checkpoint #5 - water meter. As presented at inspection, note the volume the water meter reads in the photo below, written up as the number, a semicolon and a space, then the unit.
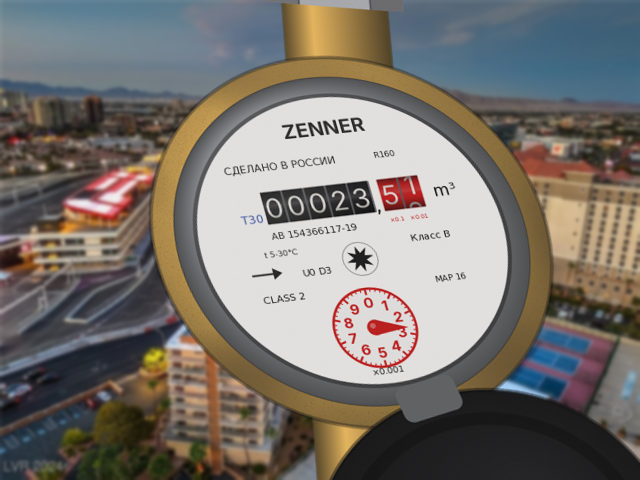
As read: 23.512; m³
